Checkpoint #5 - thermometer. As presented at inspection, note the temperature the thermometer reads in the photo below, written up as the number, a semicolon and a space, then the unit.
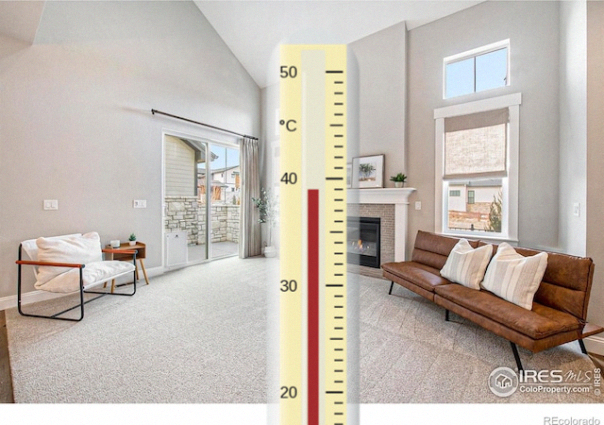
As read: 39; °C
